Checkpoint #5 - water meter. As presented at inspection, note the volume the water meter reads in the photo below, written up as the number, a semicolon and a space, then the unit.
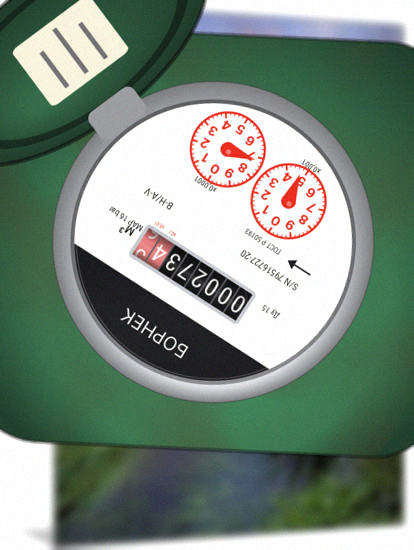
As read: 273.4547; m³
